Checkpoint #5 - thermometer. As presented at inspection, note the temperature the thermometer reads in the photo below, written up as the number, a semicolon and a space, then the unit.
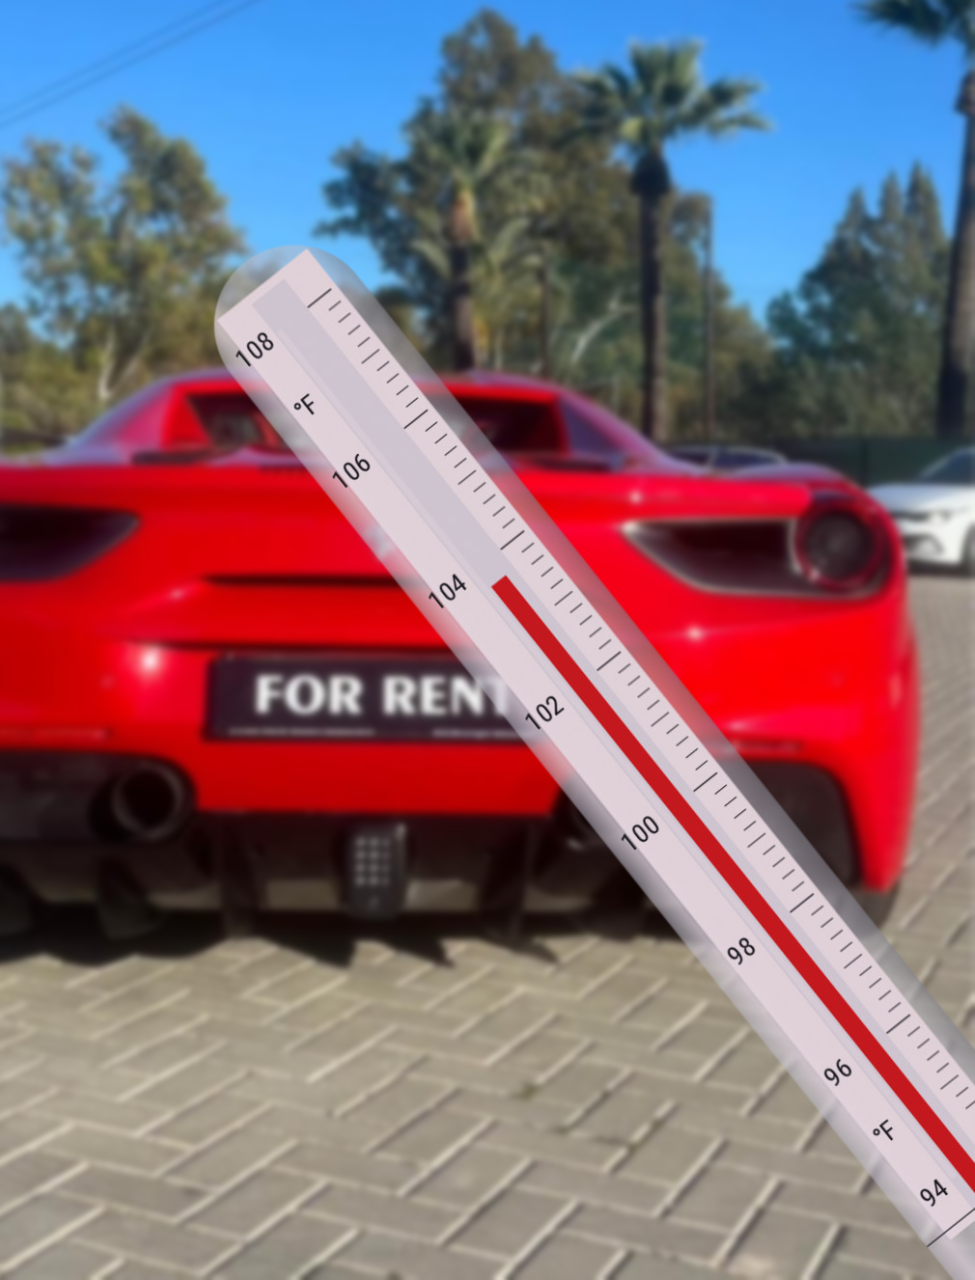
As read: 103.7; °F
